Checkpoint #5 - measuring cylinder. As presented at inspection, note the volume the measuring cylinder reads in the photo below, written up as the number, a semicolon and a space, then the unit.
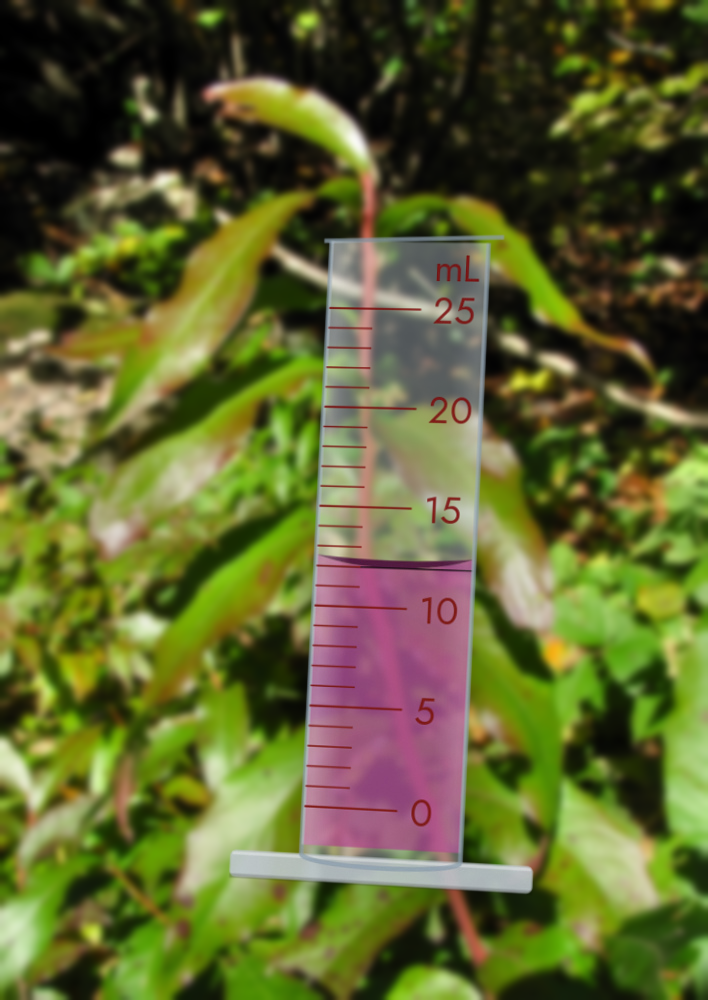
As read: 12; mL
